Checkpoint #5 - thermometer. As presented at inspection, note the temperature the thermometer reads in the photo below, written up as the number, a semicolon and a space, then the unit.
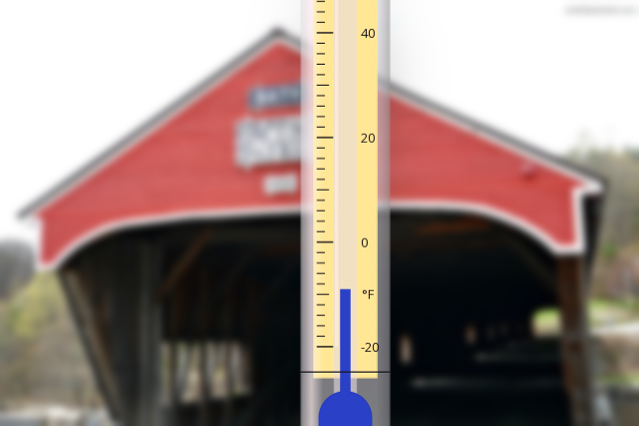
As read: -9; °F
